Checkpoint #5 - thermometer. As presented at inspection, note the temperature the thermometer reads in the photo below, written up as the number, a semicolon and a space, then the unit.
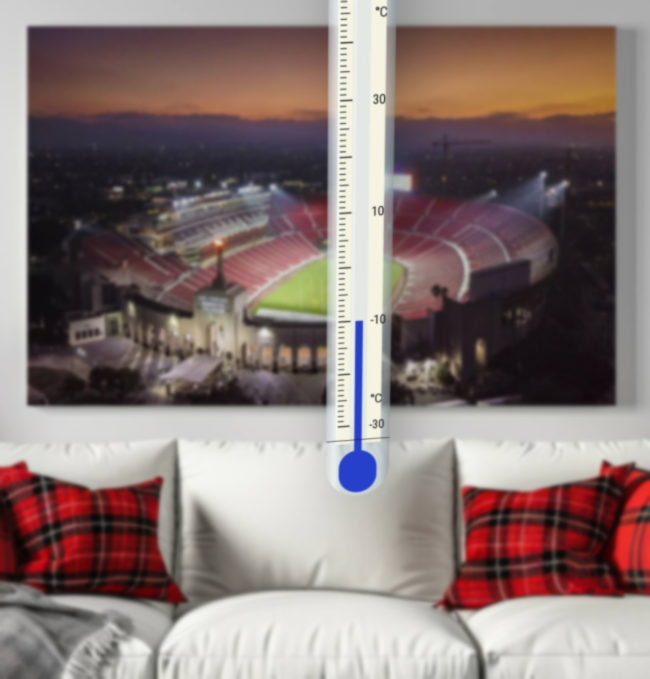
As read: -10; °C
